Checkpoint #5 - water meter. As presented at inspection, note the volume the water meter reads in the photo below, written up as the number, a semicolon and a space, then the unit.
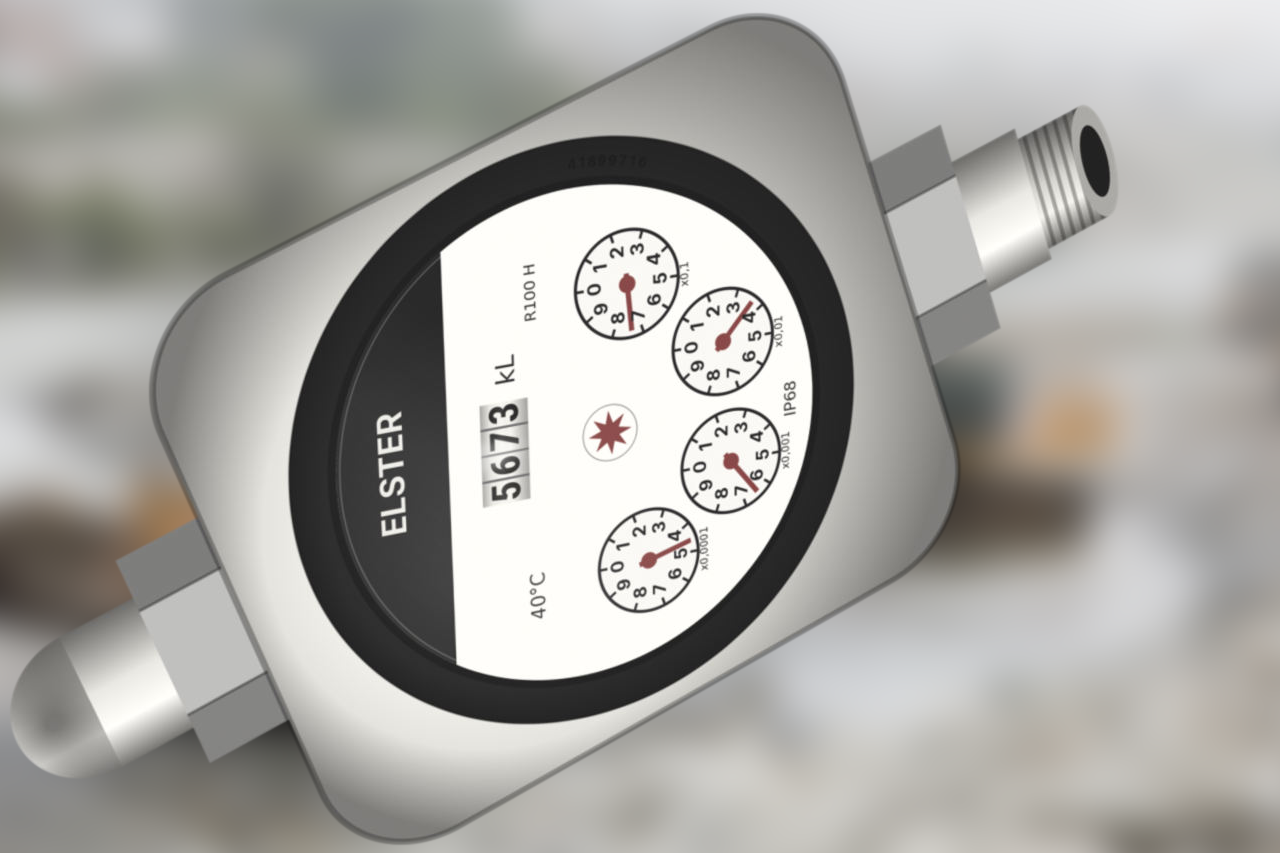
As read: 5673.7364; kL
